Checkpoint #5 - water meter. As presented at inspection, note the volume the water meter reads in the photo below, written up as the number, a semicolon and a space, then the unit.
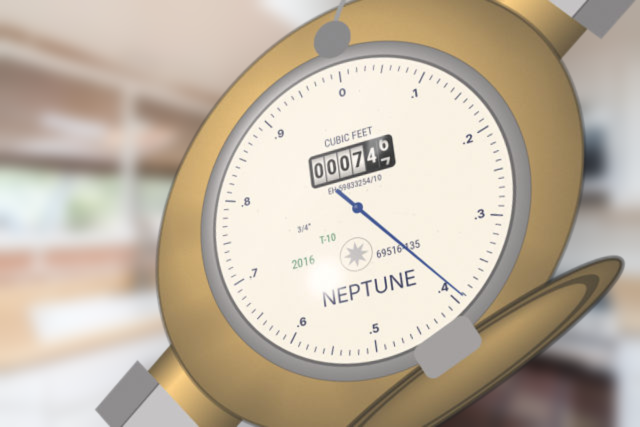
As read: 746.39; ft³
